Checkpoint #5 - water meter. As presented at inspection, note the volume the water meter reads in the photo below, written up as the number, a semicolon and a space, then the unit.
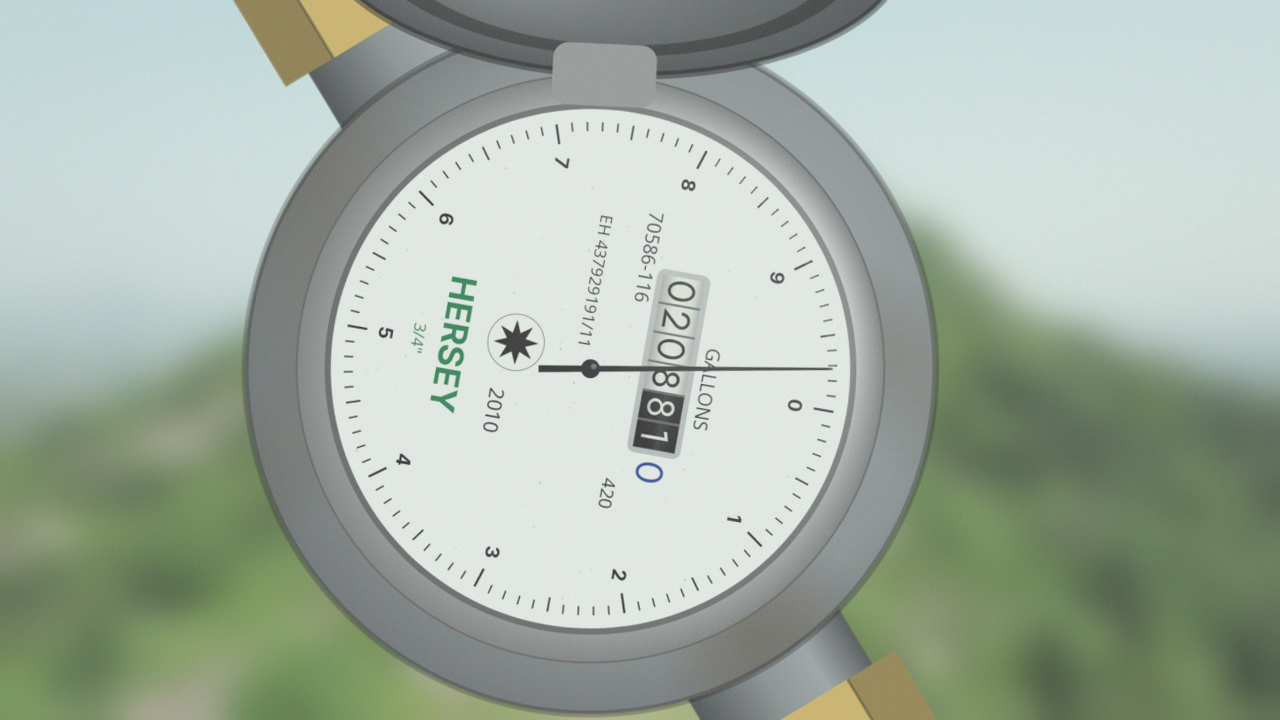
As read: 208809.7; gal
